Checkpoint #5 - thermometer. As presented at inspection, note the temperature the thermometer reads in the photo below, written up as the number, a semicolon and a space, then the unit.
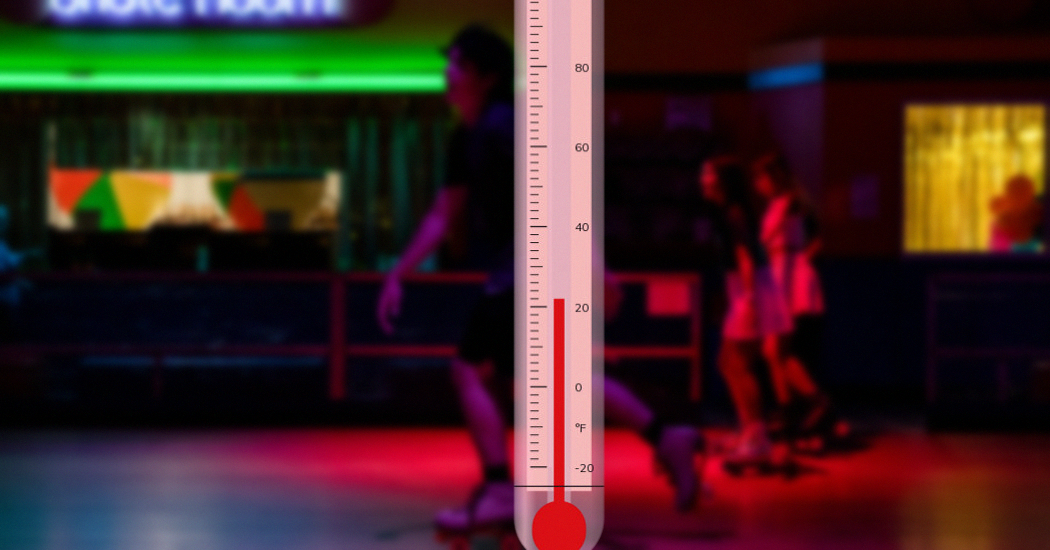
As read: 22; °F
